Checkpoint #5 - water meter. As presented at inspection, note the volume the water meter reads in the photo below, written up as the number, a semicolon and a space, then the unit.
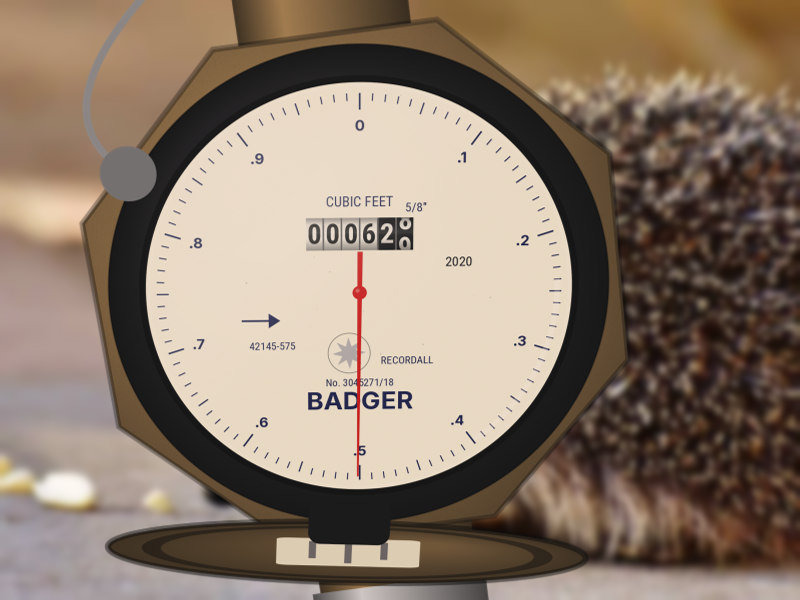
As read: 628.50; ft³
